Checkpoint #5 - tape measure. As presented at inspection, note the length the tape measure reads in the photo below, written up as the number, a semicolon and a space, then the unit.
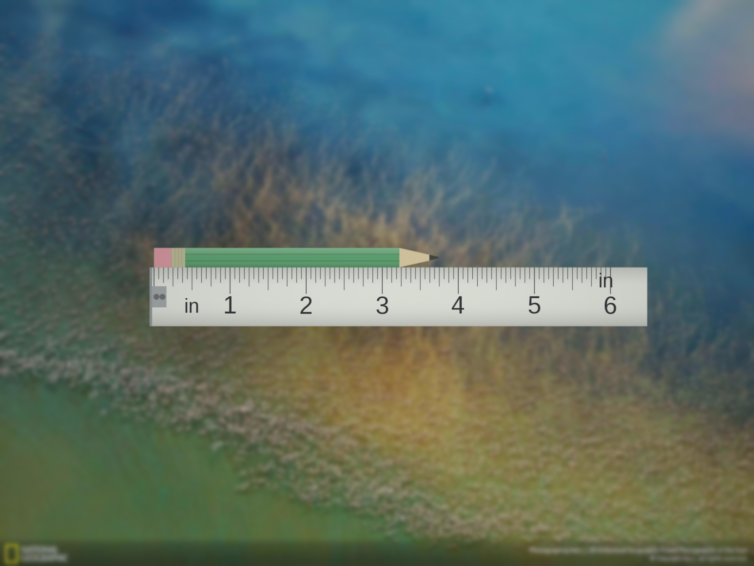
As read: 3.75; in
